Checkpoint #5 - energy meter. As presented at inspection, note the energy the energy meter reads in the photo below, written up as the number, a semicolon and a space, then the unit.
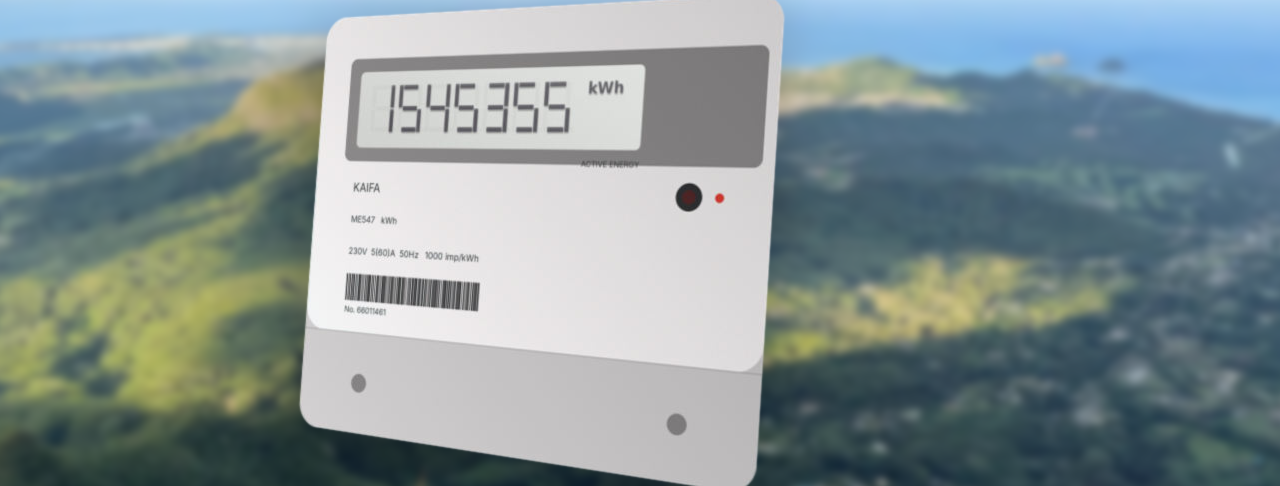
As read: 1545355; kWh
